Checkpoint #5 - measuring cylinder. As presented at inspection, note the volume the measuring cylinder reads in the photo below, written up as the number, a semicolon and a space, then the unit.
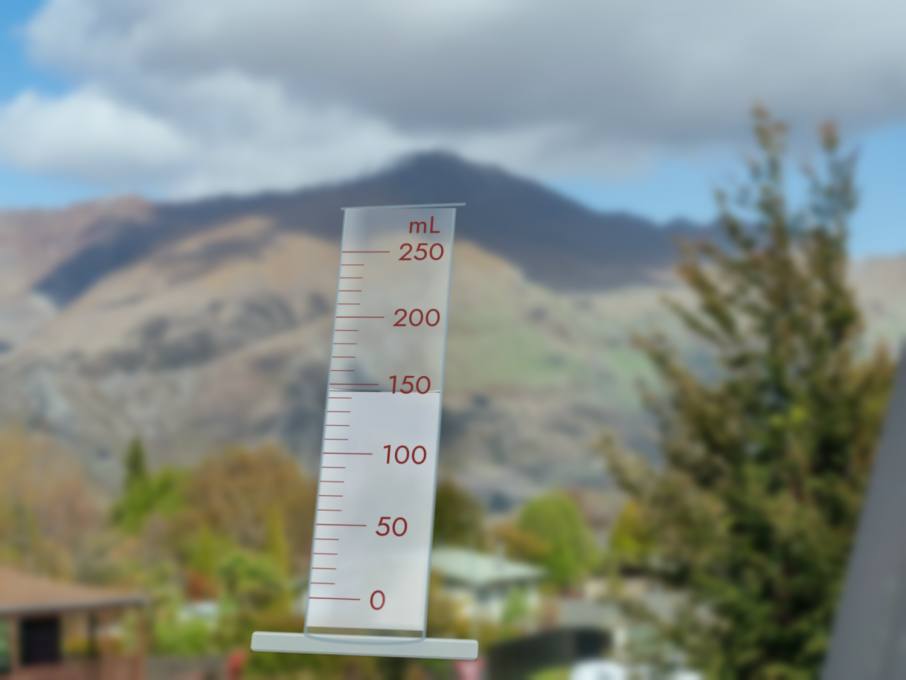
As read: 145; mL
